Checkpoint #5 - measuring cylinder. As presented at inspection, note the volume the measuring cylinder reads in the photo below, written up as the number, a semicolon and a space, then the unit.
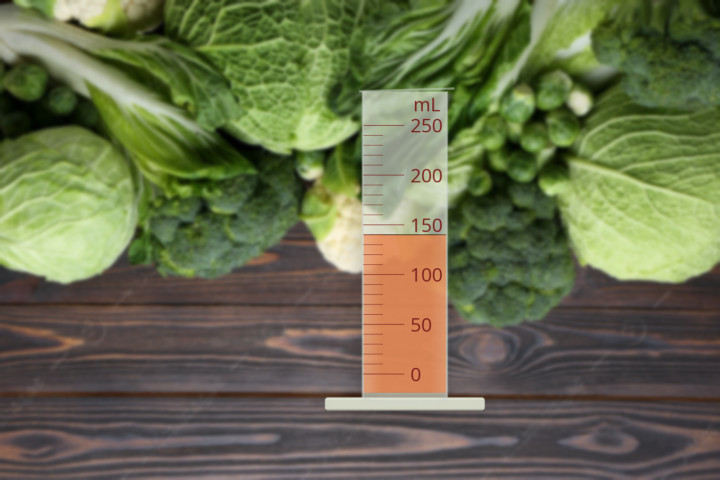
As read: 140; mL
